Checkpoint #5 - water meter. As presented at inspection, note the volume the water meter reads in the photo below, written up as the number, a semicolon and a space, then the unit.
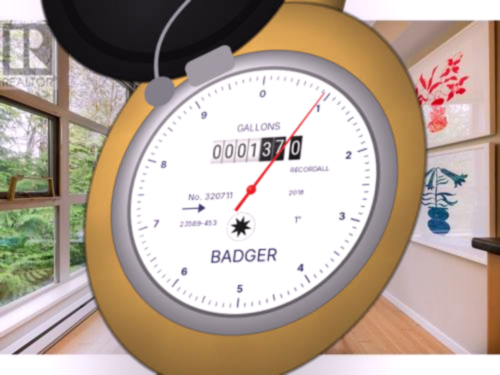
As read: 1370.9; gal
